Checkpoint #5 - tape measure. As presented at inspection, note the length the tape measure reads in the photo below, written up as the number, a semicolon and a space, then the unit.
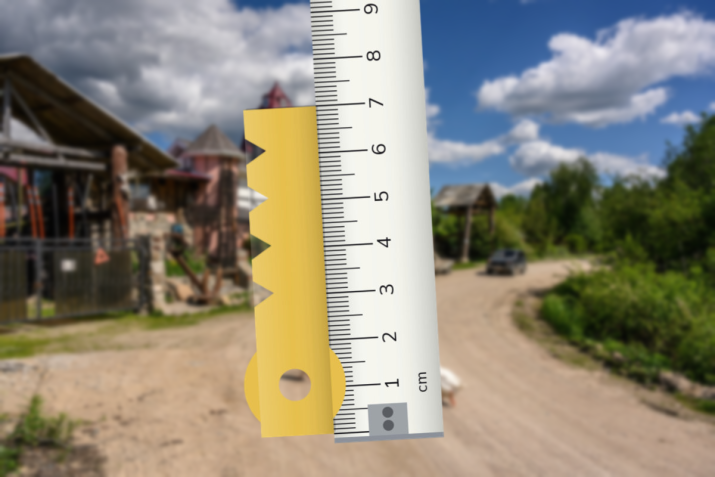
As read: 7; cm
